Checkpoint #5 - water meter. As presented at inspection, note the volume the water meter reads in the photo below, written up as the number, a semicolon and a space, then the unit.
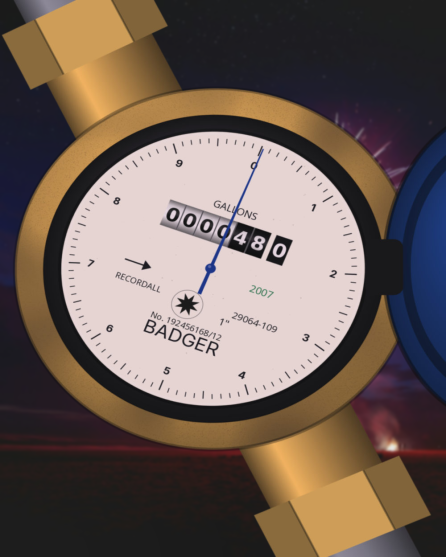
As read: 480.0; gal
